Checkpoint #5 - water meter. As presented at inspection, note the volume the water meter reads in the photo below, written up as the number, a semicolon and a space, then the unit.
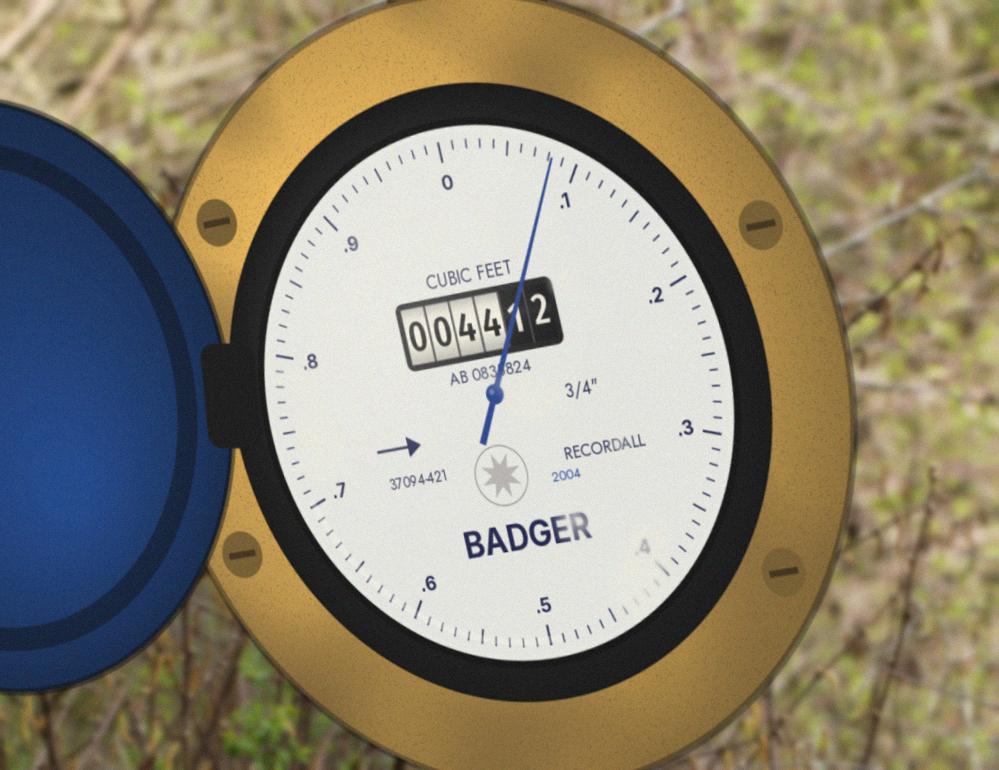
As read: 4412.08; ft³
